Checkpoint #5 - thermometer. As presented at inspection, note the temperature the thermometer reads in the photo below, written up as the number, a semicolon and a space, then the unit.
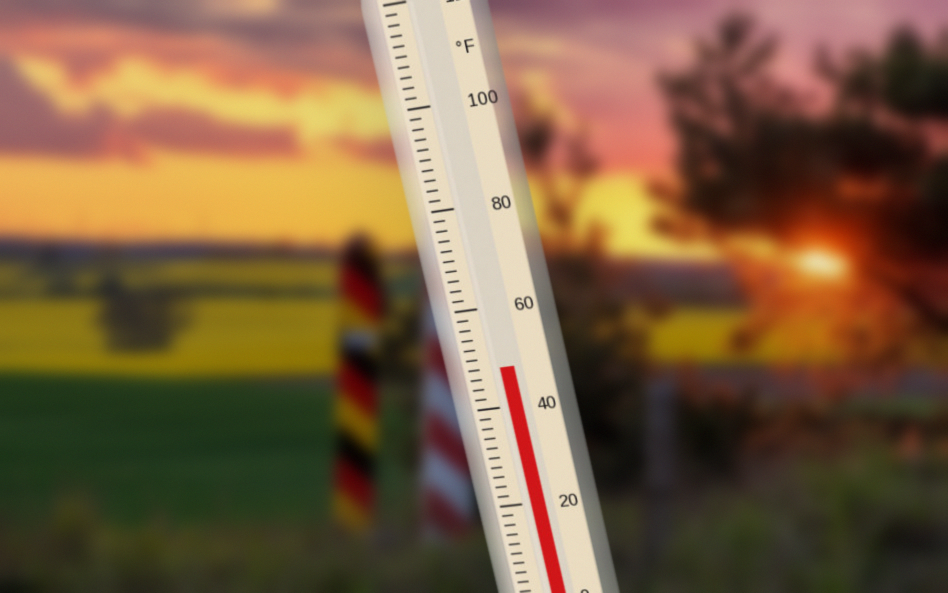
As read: 48; °F
